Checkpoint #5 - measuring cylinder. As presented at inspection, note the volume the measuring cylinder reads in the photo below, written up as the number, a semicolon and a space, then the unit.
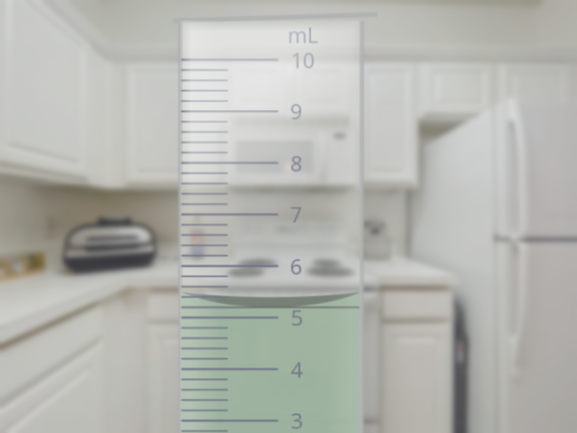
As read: 5.2; mL
